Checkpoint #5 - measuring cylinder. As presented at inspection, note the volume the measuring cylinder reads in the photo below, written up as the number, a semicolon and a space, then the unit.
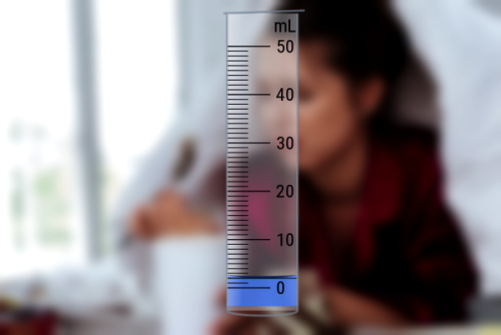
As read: 2; mL
